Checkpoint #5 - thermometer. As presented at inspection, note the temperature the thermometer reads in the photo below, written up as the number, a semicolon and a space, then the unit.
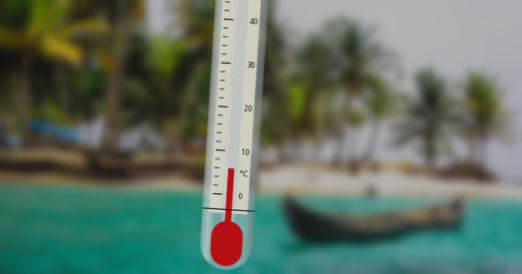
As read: 6; °C
